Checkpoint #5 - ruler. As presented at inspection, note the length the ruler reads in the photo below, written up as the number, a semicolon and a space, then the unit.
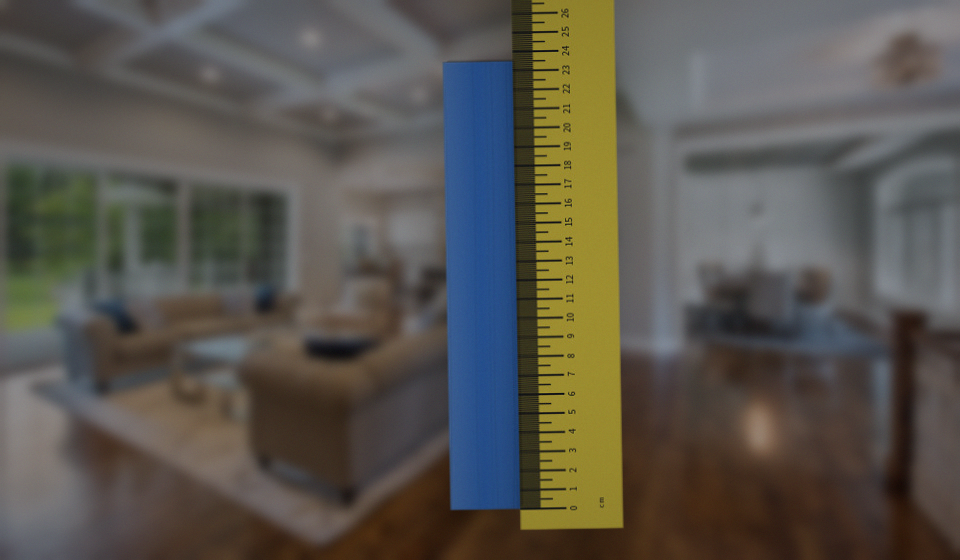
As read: 23.5; cm
